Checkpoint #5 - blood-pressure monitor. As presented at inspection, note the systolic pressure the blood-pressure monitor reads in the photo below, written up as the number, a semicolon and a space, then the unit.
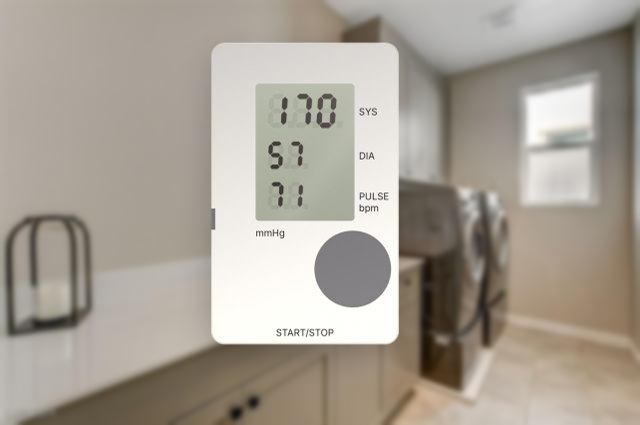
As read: 170; mmHg
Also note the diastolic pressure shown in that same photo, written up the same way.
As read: 57; mmHg
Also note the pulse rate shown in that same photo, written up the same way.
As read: 71; bpm
